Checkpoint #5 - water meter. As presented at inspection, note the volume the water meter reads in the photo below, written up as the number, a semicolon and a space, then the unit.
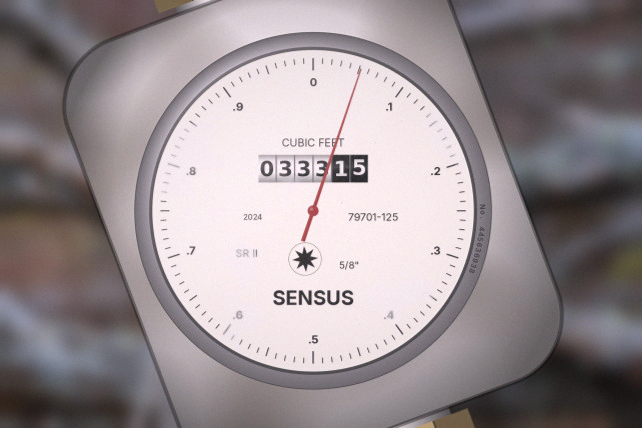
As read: 33315.05; ft³
